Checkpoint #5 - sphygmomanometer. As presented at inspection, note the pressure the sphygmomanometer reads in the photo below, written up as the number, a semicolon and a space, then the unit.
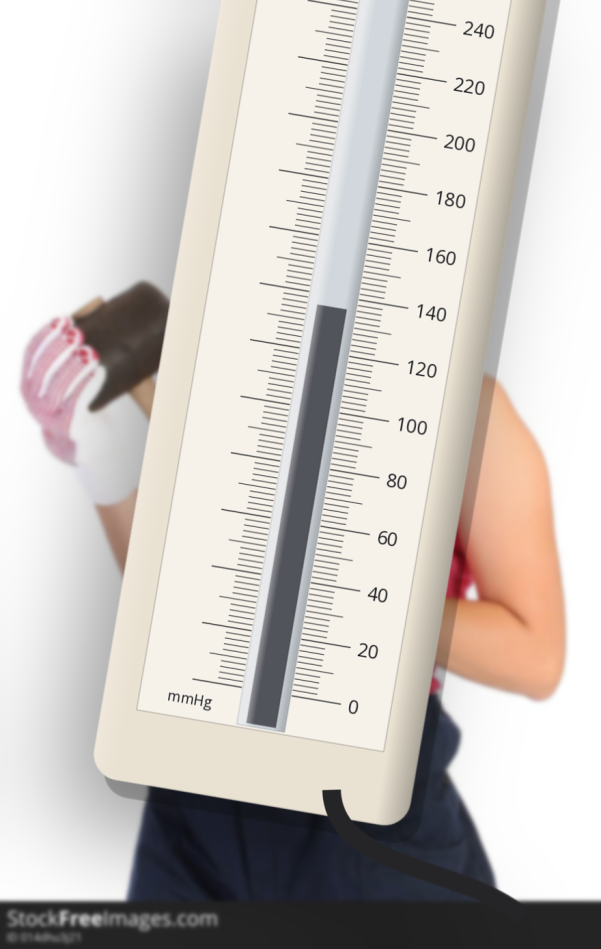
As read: 136; mmHg
